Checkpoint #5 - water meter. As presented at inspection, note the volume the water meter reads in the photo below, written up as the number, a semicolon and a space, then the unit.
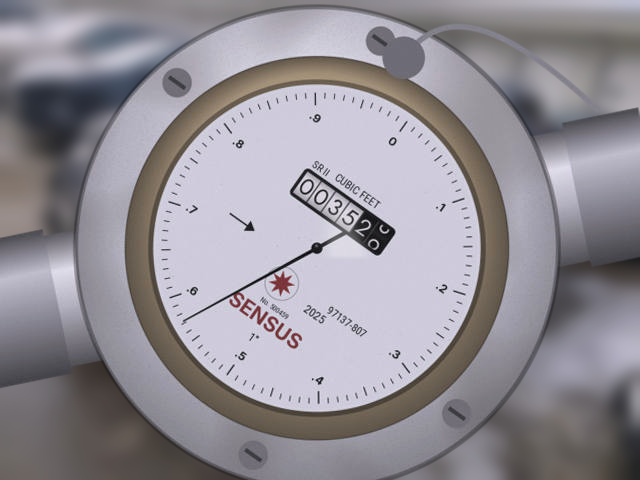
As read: 3528.57; ft³
